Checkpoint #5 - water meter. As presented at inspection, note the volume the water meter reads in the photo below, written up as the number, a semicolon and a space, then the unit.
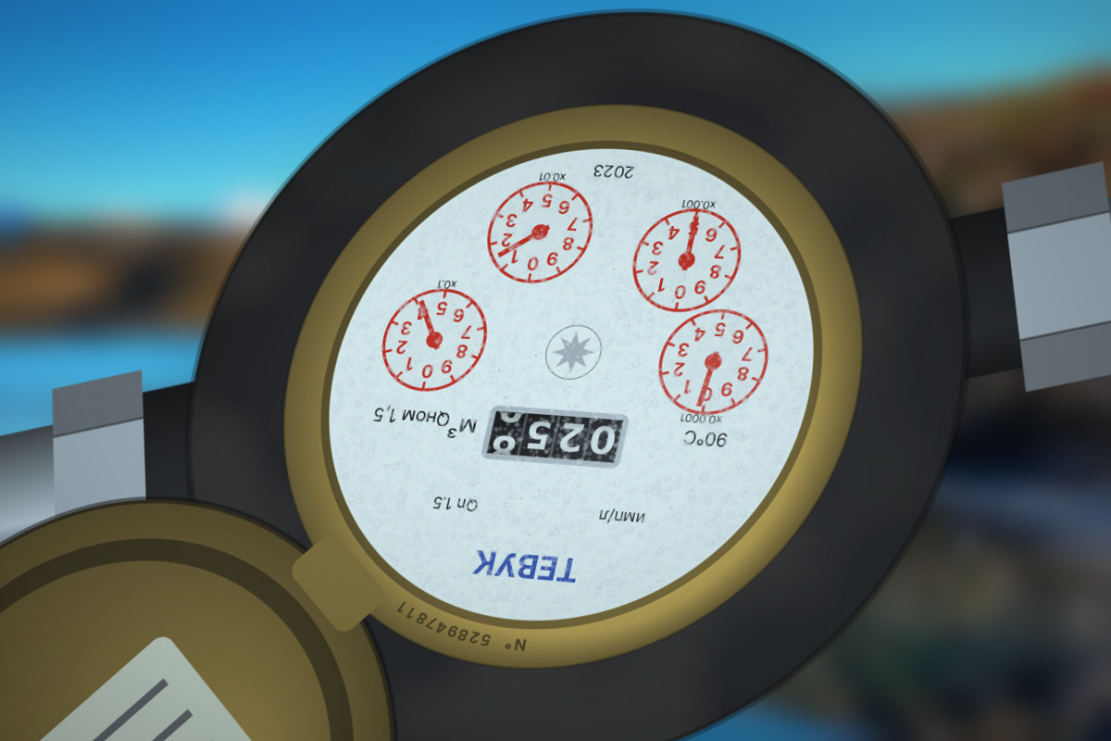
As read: 258.4150; m³
